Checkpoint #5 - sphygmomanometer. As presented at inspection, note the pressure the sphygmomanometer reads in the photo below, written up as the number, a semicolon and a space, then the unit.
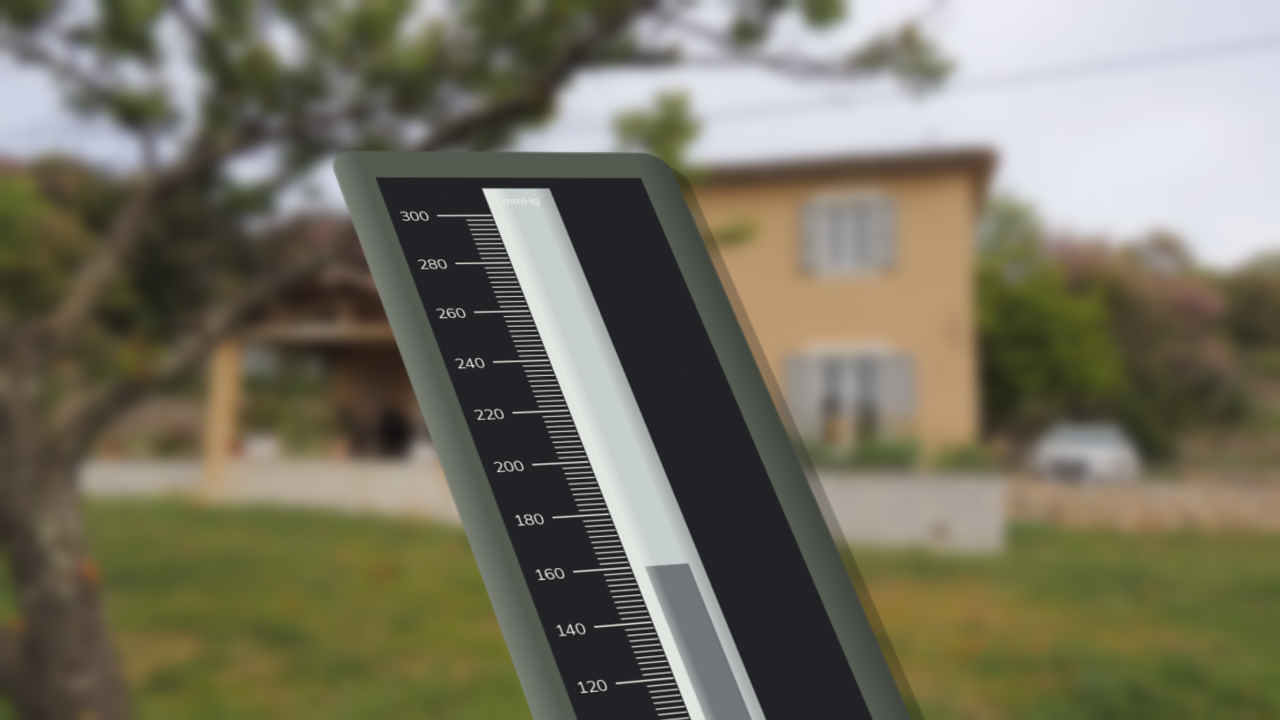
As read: 160; mmHg
